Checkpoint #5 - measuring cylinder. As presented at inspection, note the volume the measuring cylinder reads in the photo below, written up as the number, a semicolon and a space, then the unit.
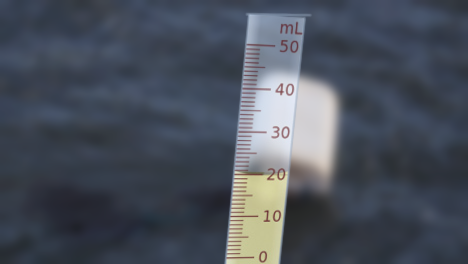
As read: 20; mL
